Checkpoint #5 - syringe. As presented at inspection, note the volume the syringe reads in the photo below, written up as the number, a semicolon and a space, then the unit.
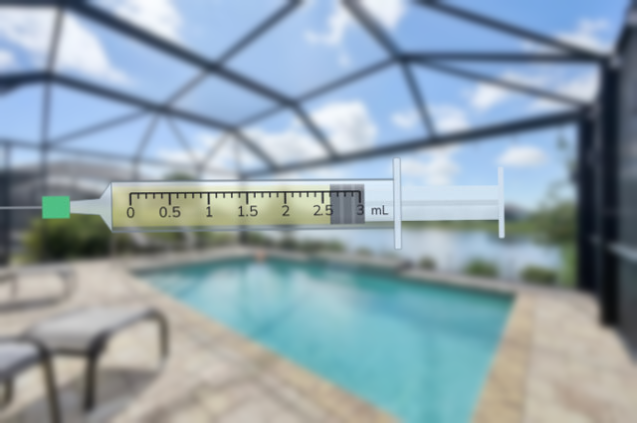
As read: 2.6; mL
